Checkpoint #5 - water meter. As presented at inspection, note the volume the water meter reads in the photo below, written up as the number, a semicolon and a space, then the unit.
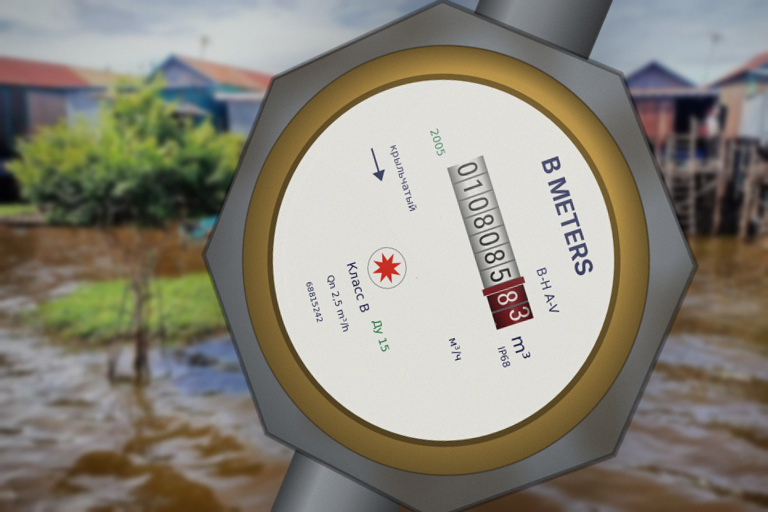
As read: 108085.83; m³
